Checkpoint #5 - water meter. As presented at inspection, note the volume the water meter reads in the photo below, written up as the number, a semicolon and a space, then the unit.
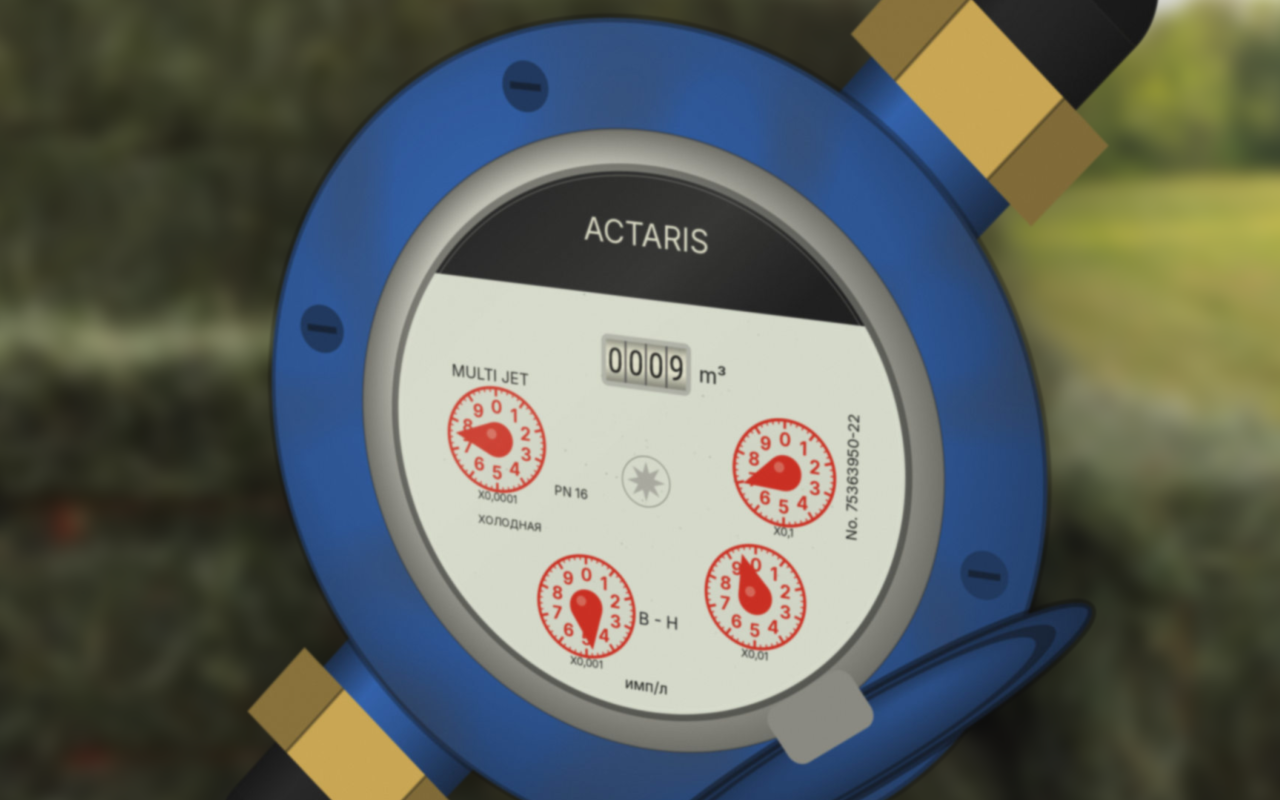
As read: 9.6947; m³
